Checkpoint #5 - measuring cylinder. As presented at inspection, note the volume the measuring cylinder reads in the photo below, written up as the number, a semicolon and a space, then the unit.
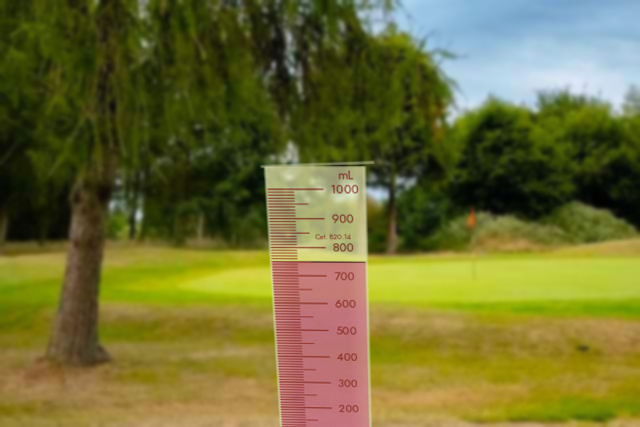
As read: 750; mL
